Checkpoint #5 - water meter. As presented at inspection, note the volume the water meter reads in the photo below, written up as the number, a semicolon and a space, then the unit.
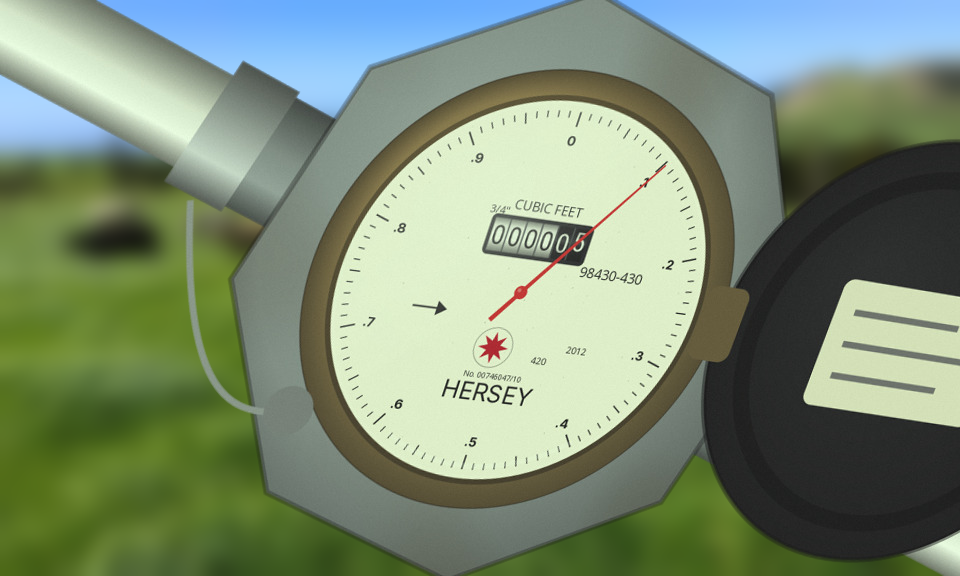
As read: 5.10; ft³
